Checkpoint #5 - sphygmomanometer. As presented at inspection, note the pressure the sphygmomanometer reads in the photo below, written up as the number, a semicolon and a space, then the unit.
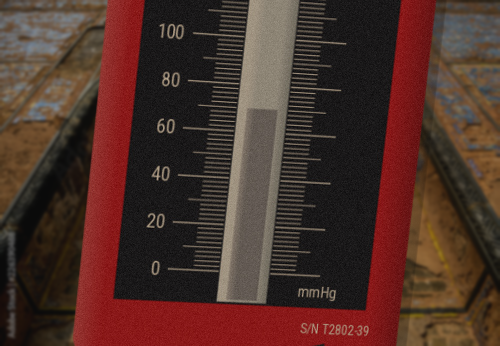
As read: 70; mmHg
